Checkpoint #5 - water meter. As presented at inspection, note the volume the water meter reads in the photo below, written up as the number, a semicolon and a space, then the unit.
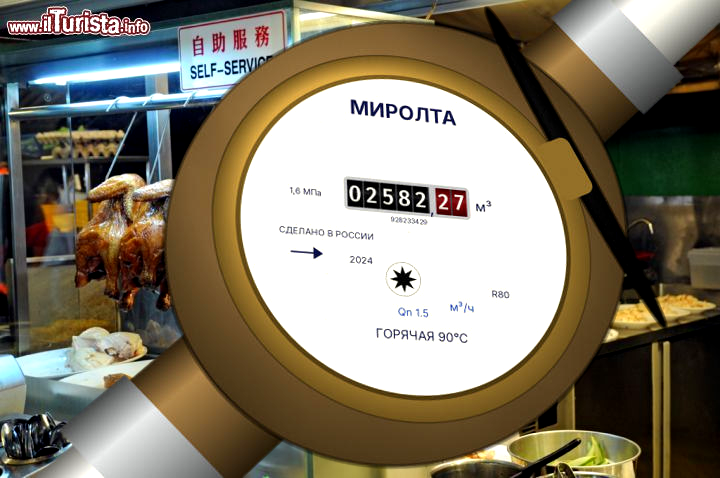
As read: 2582.27; m³
